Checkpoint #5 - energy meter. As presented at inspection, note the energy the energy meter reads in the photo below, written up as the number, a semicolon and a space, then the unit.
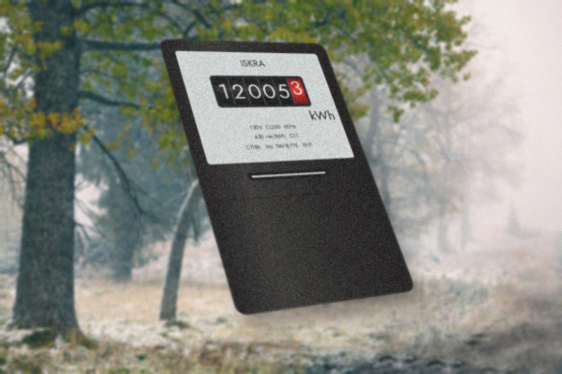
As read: 12005.3; kWh
